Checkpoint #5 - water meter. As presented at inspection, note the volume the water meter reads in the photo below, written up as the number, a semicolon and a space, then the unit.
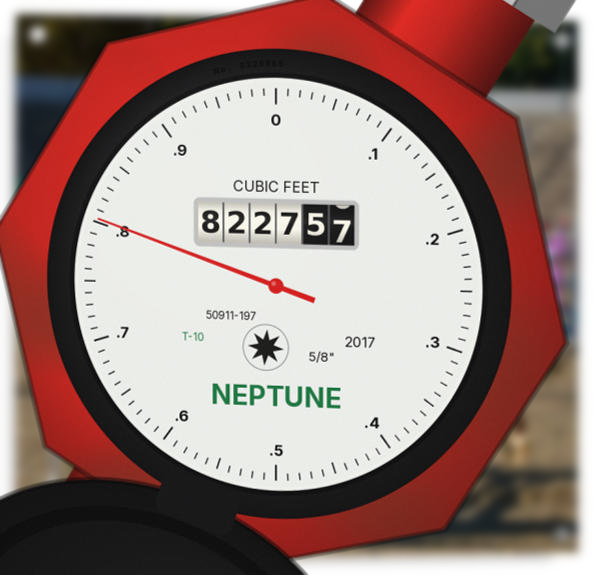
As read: 822756.80; ft³
